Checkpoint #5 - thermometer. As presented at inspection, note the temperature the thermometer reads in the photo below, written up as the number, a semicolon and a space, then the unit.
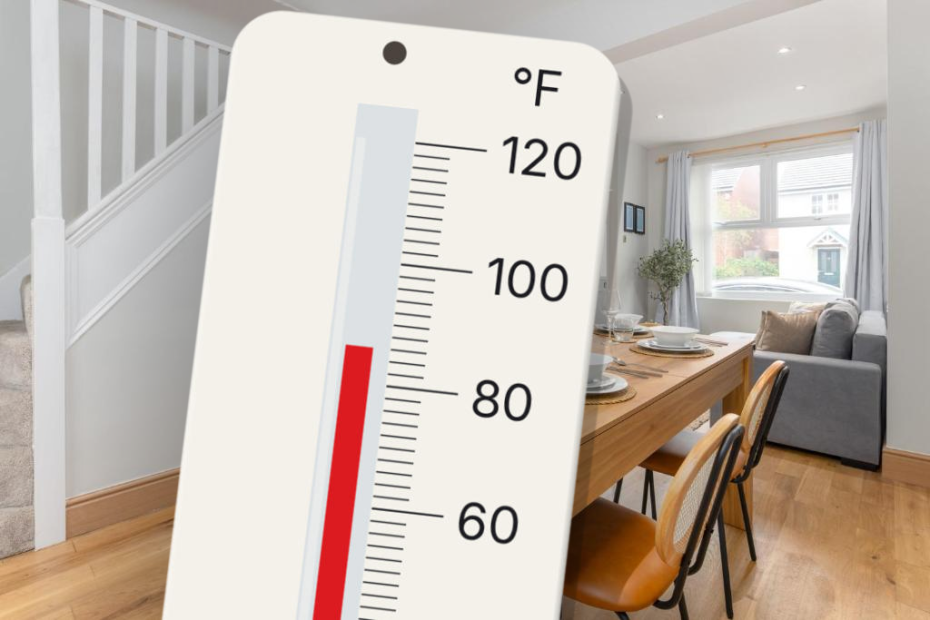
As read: 86; °F
